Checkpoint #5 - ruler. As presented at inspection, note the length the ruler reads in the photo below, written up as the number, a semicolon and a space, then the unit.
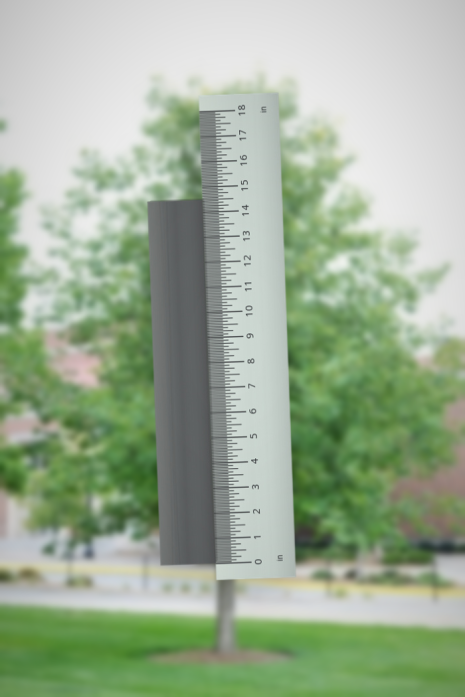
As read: 14.5; in
